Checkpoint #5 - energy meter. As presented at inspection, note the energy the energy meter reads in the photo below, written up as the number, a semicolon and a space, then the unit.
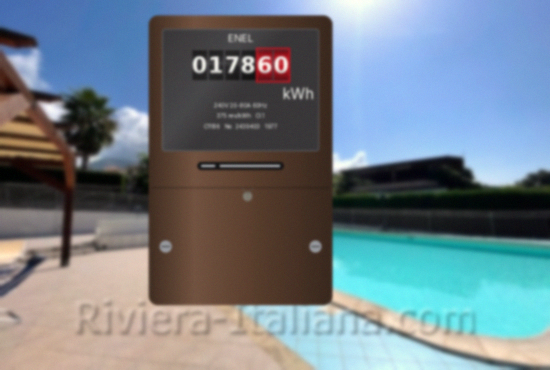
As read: 178.60; kWh
